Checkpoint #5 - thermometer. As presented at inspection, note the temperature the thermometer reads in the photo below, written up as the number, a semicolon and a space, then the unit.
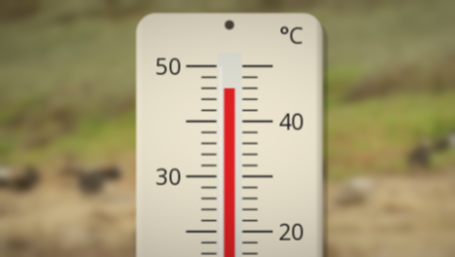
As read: 46; °C
